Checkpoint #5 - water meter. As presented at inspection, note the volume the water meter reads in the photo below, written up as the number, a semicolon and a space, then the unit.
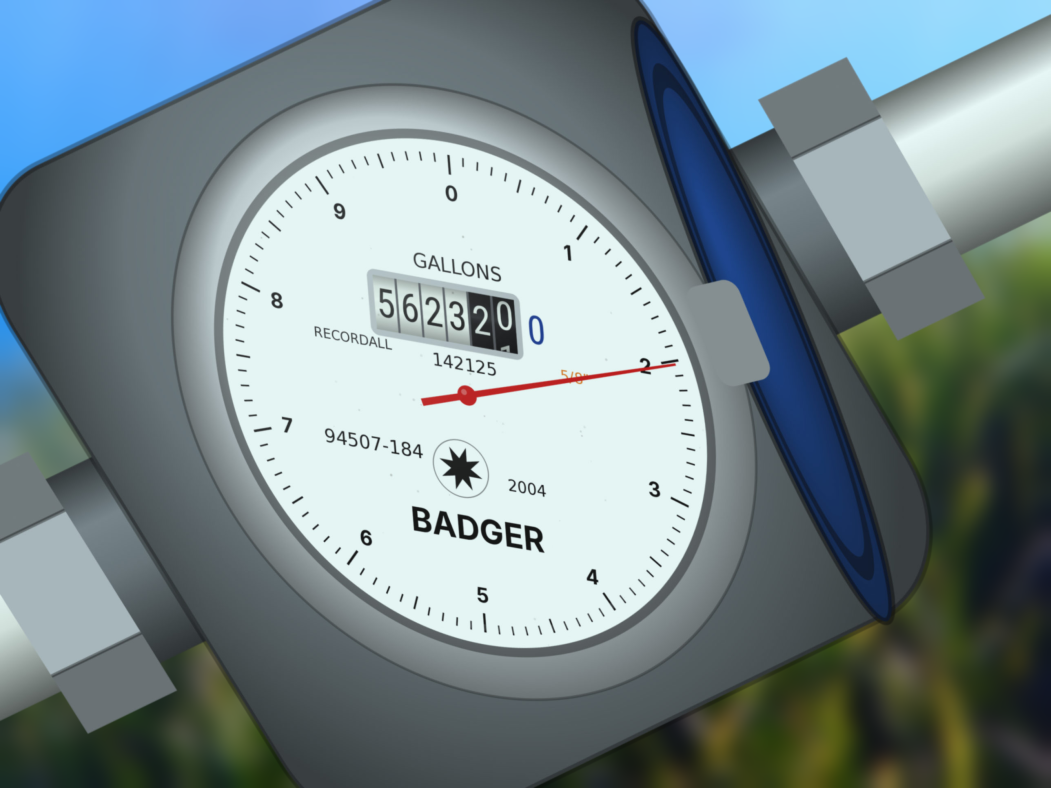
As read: 5623202.0; gal
